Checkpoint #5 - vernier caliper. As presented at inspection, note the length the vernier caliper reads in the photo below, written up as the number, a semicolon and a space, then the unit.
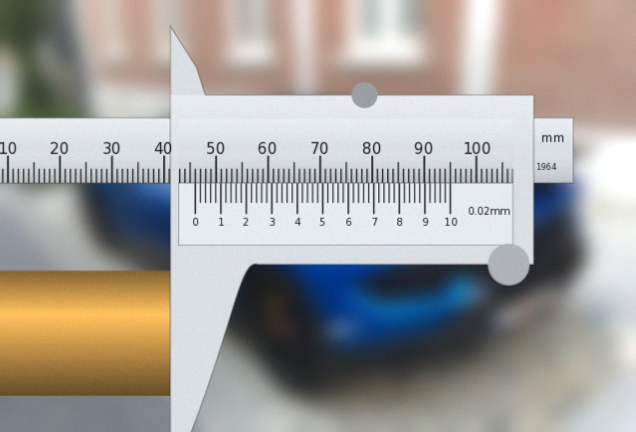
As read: 46.0; mm
